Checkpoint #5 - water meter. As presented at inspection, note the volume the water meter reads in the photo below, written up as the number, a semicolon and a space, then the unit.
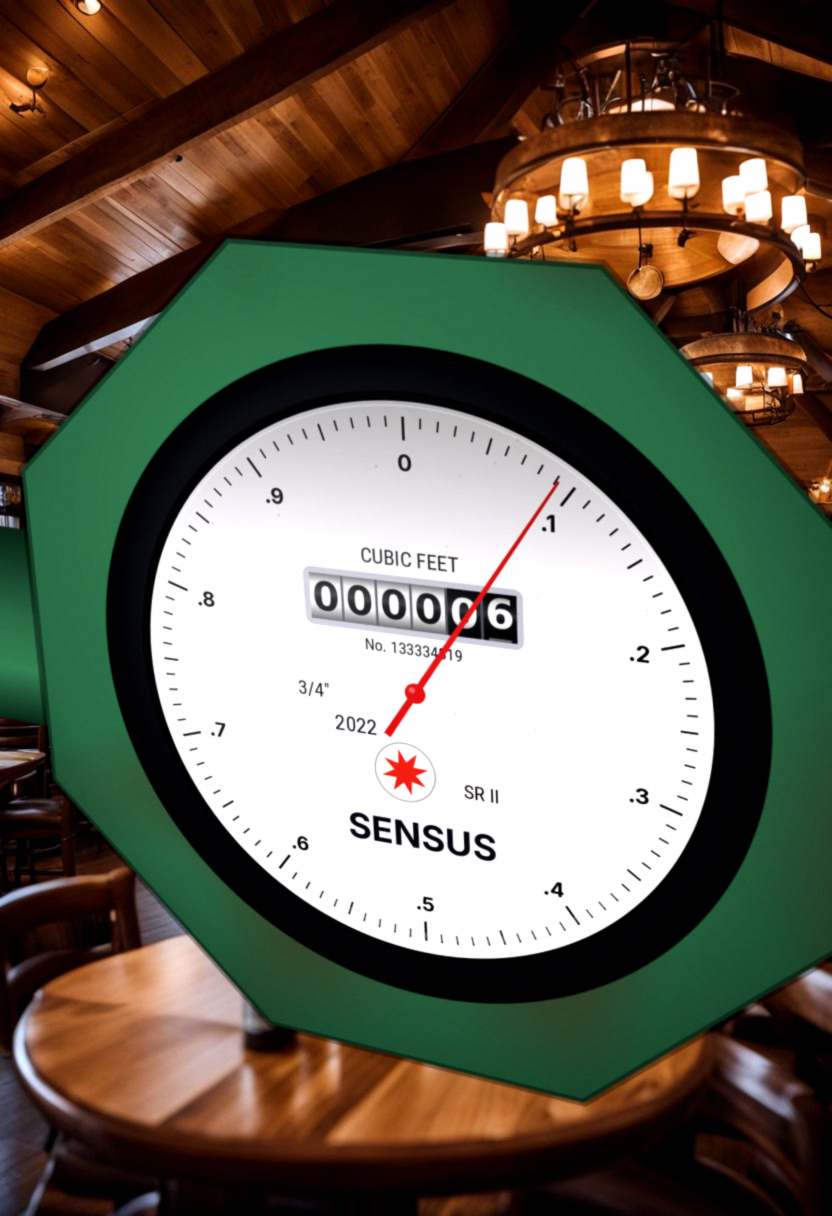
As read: 6.09; ft³
